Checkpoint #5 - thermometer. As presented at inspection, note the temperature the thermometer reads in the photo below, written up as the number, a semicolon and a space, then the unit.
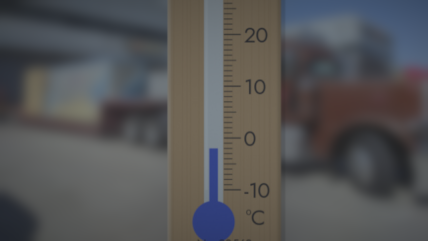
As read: -2; °C
